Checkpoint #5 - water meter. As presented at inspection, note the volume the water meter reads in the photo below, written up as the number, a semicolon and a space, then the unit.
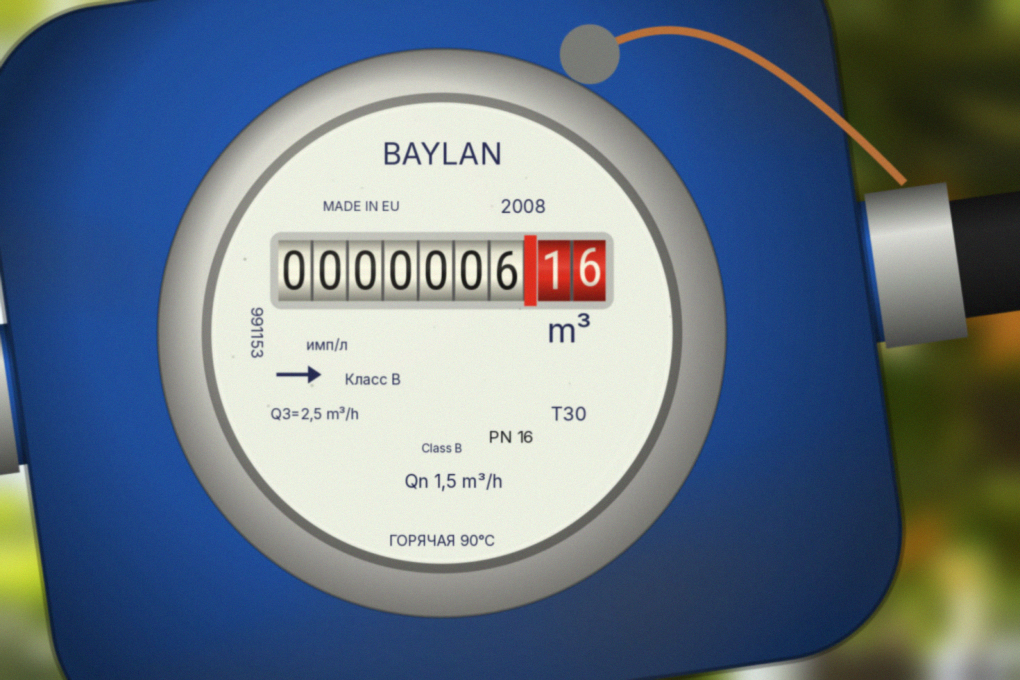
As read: 6.16; m³
